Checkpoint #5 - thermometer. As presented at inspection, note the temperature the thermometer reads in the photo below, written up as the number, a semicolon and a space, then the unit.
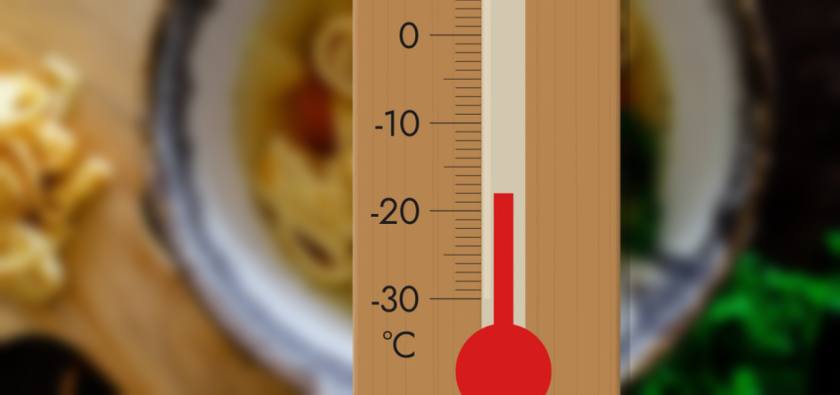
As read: -18; °C
